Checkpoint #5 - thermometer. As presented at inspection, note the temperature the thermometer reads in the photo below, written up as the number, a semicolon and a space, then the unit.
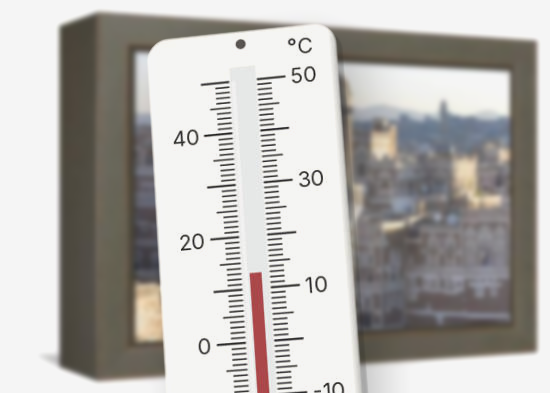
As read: 13; °C
